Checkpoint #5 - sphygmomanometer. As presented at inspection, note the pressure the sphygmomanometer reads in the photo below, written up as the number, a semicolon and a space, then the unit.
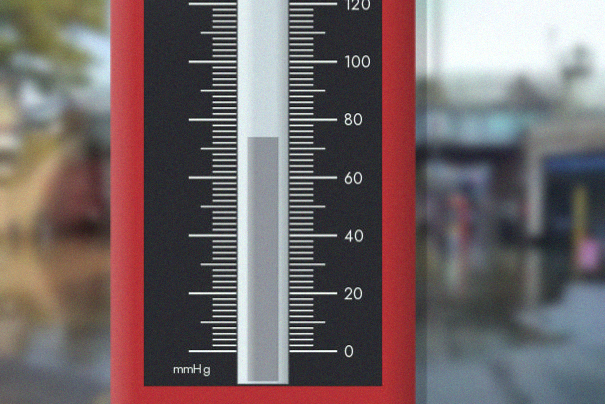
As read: 74; mmHg
